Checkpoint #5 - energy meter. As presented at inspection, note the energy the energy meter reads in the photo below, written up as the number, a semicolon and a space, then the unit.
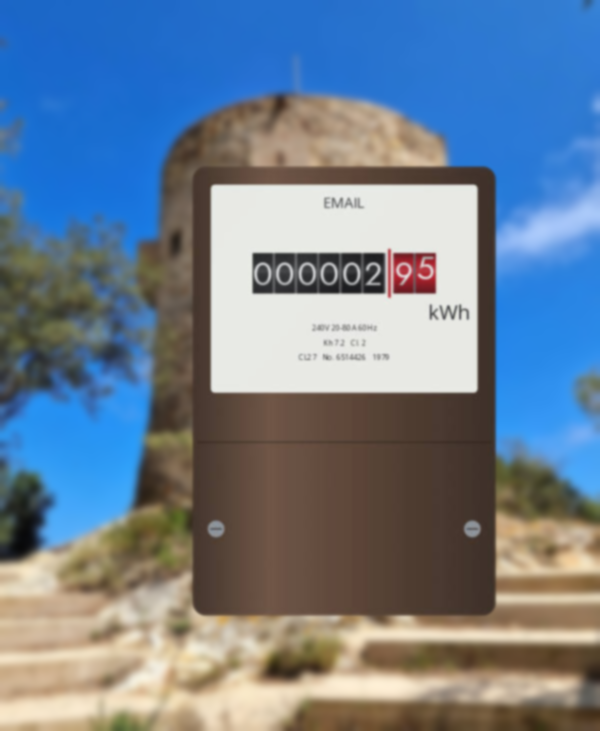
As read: 2.95; kWh
